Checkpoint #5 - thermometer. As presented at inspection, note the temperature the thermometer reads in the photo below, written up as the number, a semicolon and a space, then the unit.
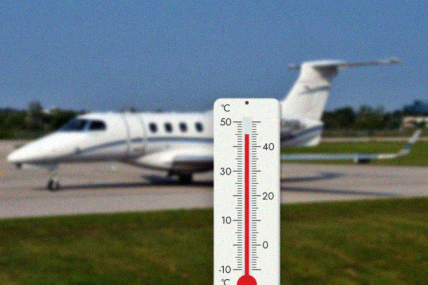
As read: 45; °C
